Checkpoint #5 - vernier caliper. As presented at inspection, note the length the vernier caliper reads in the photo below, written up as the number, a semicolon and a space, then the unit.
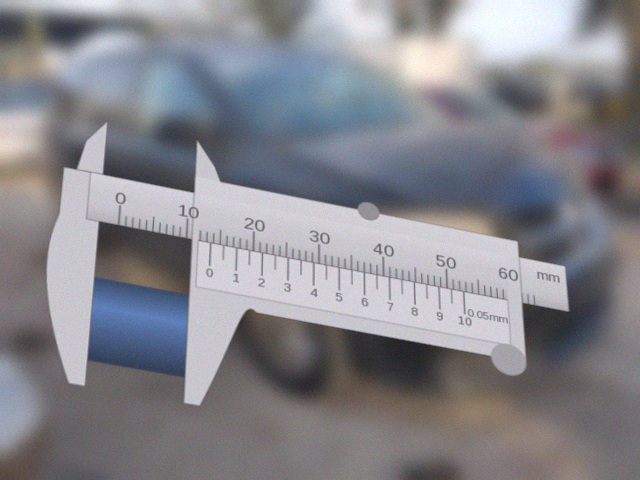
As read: 13.6; mm
